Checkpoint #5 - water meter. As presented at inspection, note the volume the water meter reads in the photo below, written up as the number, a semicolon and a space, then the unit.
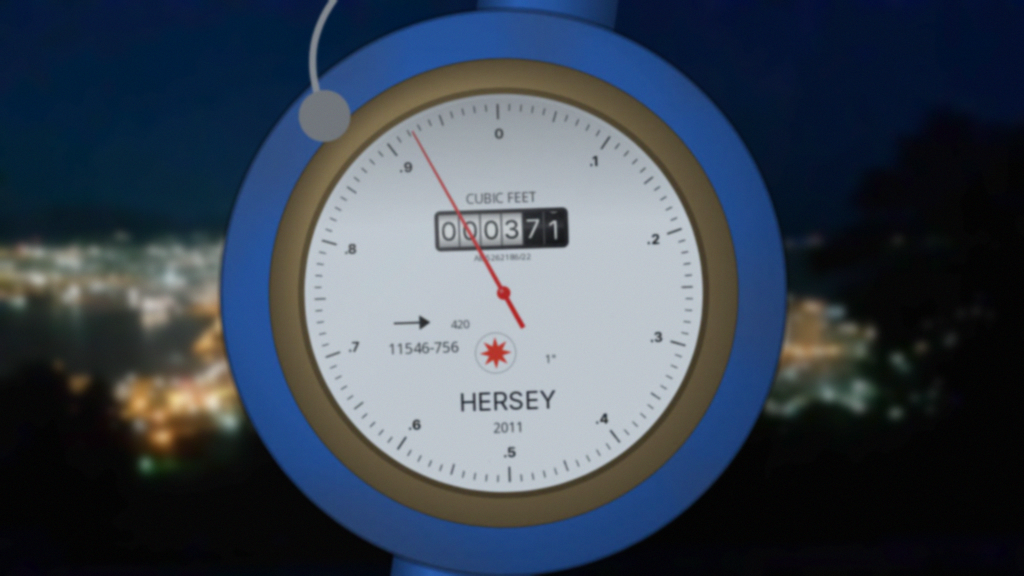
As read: 370.92; ft³
